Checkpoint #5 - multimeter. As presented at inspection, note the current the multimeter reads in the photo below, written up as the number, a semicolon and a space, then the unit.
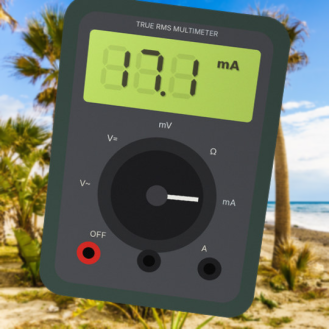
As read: 17.1; mA
